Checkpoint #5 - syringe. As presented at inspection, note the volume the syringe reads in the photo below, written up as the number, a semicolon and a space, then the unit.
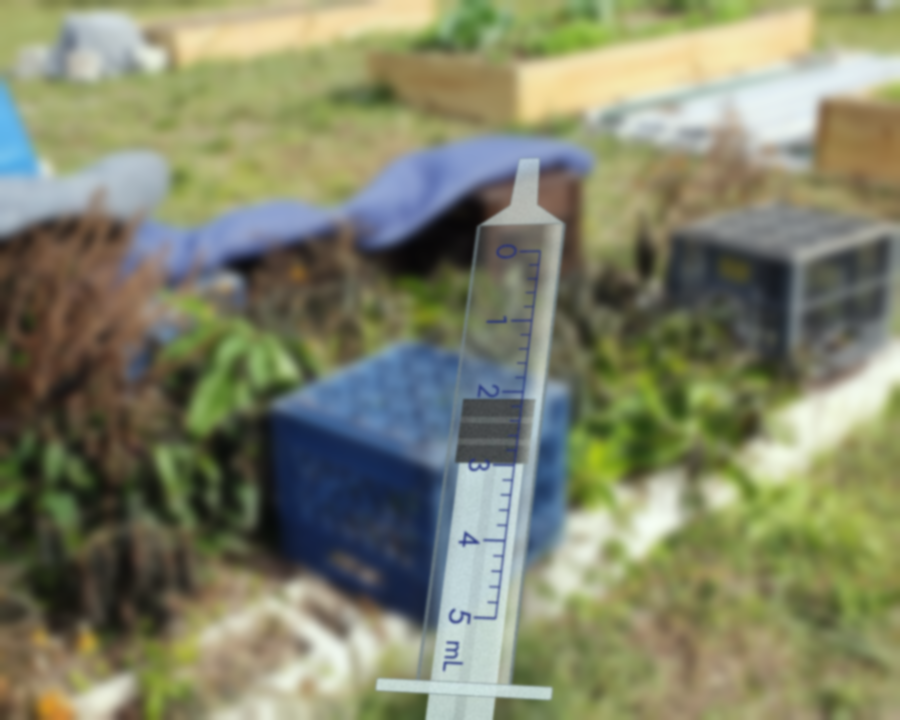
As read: 2.1; mL
